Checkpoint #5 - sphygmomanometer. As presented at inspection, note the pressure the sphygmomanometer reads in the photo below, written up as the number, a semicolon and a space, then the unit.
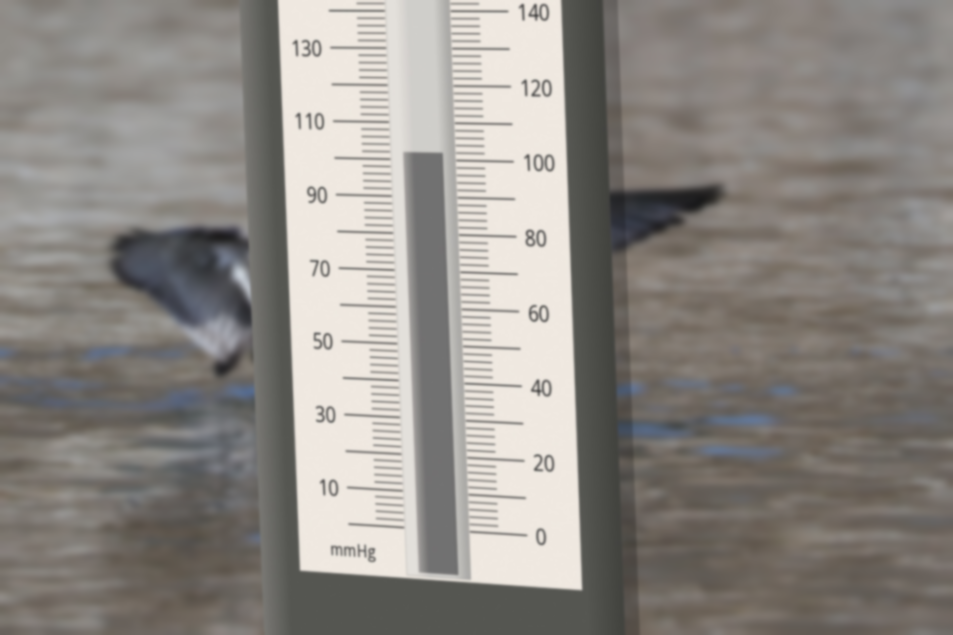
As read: 102; mmHg
